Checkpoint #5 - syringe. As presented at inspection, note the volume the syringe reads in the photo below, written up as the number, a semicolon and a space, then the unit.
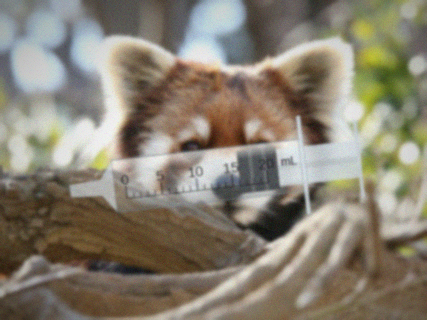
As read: 16; mL
